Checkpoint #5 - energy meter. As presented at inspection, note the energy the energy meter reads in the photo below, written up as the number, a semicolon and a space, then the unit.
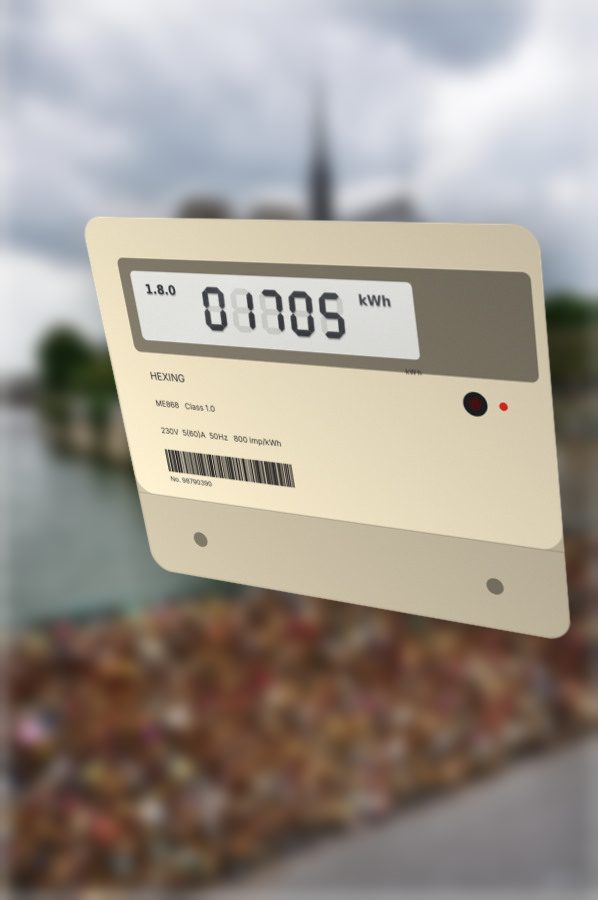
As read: 1705; kWh
